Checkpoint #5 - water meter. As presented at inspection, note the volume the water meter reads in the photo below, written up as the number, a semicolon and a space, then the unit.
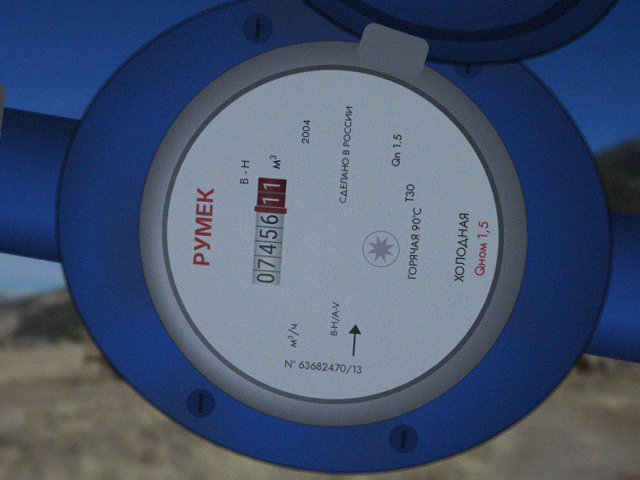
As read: 7456.11; m³
